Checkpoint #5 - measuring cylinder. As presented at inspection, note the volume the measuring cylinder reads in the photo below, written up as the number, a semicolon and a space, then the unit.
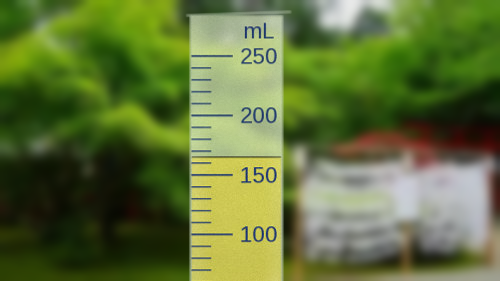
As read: 165; mL
